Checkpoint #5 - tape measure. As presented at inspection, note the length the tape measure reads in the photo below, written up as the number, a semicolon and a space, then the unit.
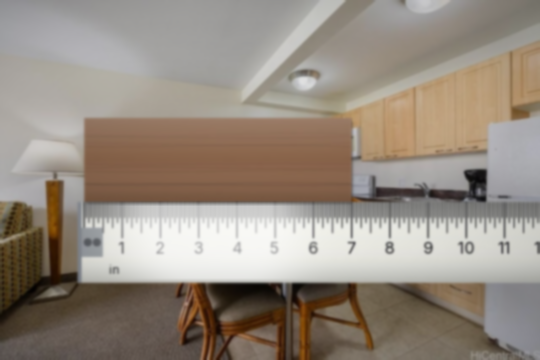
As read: 7; in
